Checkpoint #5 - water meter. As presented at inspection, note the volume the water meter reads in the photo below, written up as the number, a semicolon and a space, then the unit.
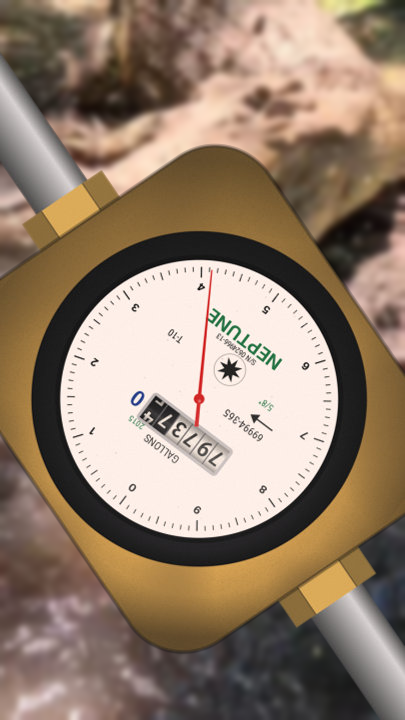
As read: 7973744.1; gal
